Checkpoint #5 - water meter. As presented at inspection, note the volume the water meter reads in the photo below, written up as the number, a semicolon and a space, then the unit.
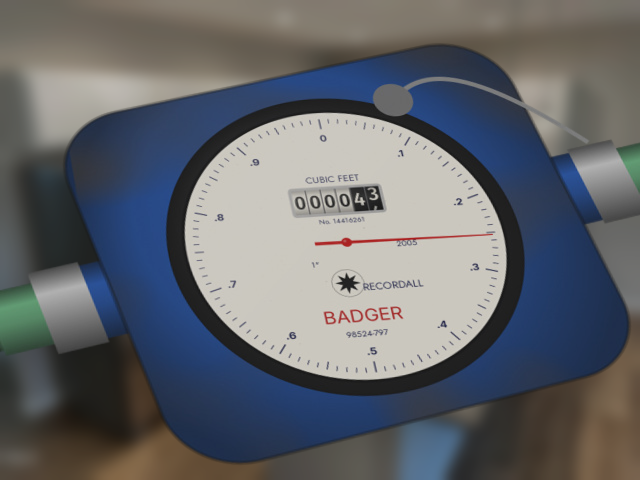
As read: 43.25; ft³
